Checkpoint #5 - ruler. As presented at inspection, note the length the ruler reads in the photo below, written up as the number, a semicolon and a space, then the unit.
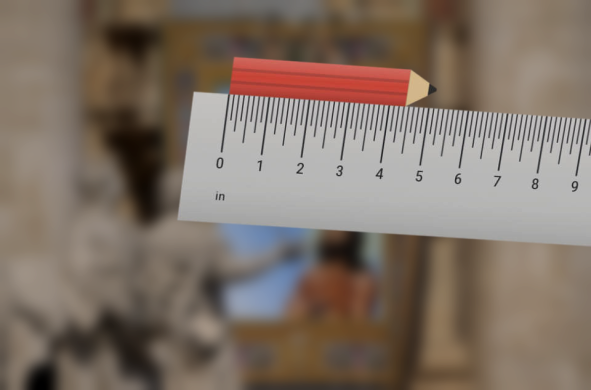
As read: 5.125; in
